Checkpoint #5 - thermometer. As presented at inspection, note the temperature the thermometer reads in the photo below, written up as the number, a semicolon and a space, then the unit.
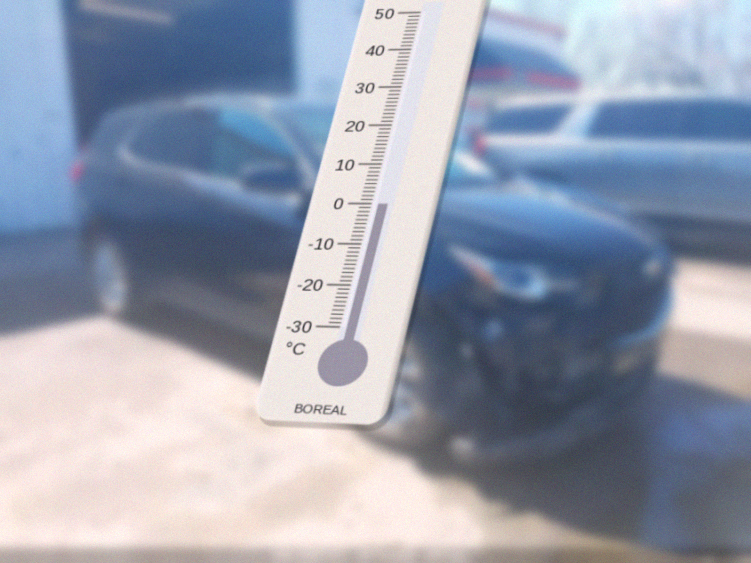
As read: 0; °C
